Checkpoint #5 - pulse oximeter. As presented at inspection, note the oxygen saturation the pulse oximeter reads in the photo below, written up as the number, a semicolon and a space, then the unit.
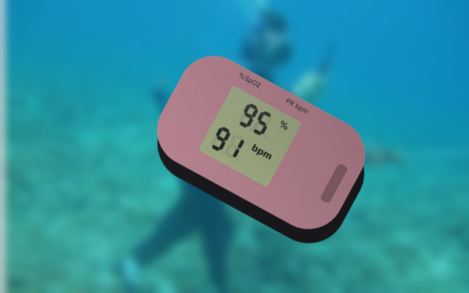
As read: 95; %
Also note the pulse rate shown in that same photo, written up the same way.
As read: 91; bpm
